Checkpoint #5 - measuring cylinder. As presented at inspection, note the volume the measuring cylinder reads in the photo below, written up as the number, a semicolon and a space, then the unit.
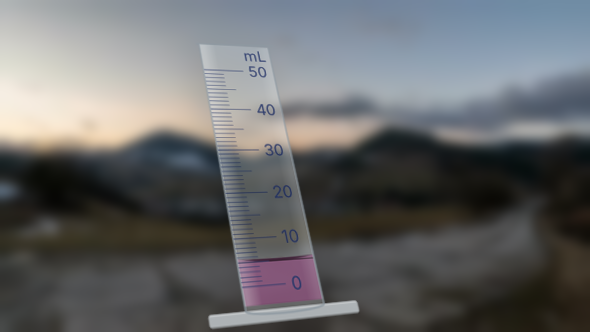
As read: 5; mL
